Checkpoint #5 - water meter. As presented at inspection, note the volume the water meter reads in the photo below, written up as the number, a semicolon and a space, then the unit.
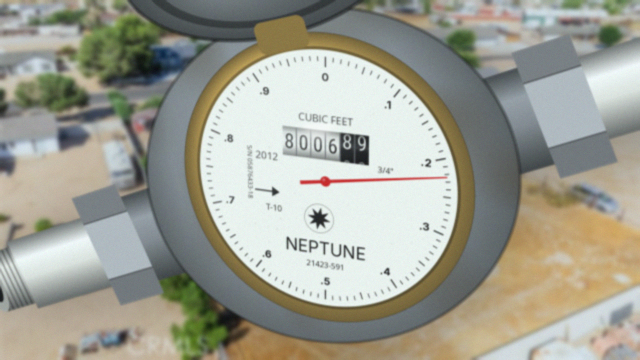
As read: 800689.22; ft³
